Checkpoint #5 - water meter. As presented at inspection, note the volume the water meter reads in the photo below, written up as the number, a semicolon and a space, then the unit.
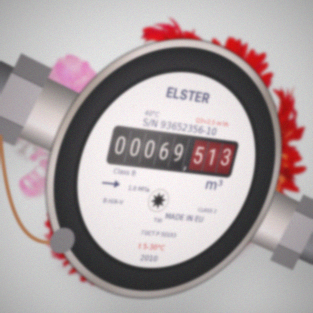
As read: 69.513; m³
